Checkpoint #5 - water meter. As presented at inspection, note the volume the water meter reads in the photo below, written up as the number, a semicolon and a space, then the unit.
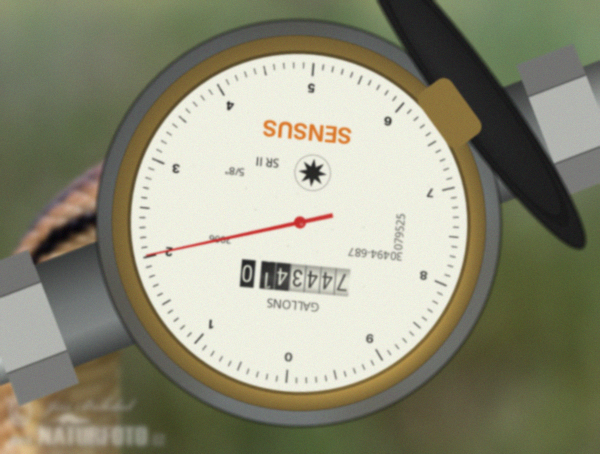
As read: 7443412.0; gal
